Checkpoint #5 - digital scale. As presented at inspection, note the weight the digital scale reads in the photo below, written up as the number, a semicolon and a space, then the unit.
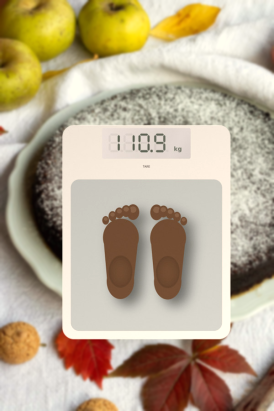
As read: 110.9; kg
